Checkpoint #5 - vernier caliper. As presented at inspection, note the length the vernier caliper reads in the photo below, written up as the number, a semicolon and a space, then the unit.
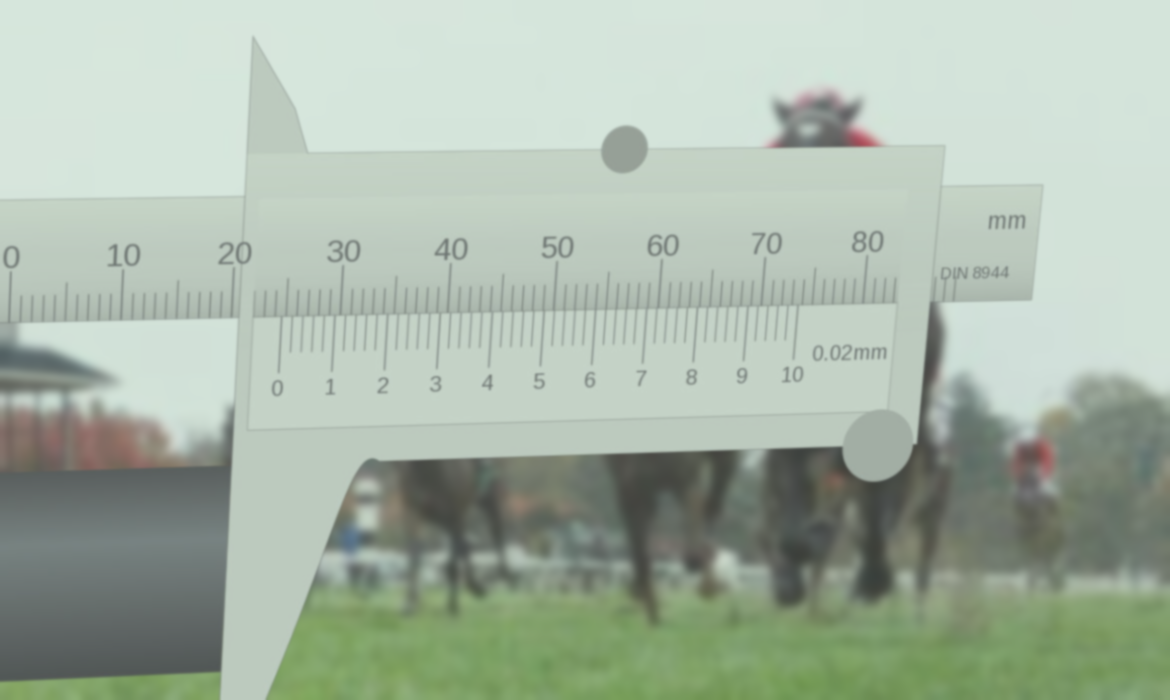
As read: 24.6; mm
